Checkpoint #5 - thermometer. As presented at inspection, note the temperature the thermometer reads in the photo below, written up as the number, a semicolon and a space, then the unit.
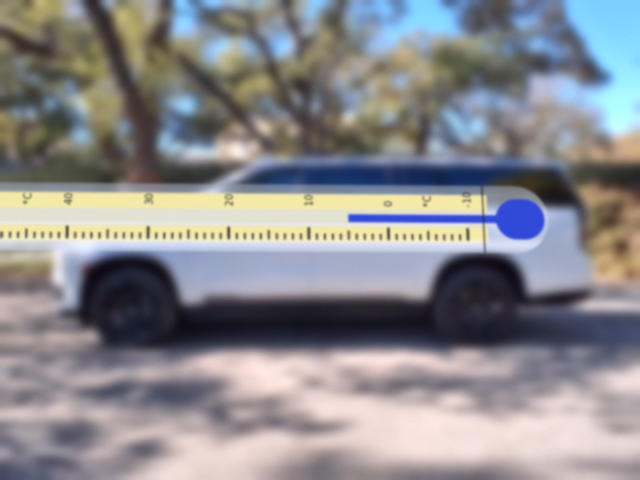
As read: 5; °C
